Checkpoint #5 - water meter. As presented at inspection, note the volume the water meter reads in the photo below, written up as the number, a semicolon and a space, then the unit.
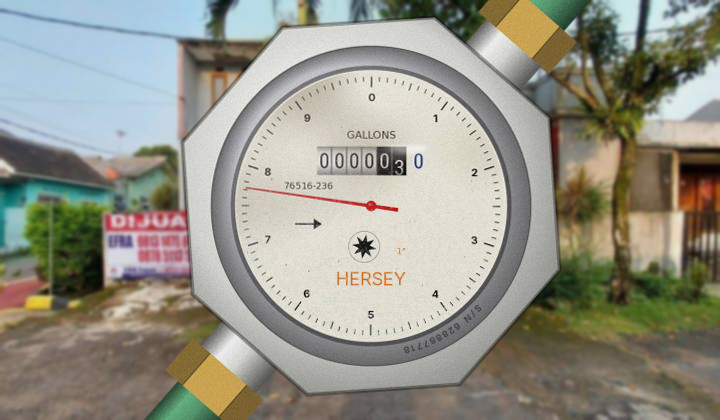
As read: 27.7; gal
